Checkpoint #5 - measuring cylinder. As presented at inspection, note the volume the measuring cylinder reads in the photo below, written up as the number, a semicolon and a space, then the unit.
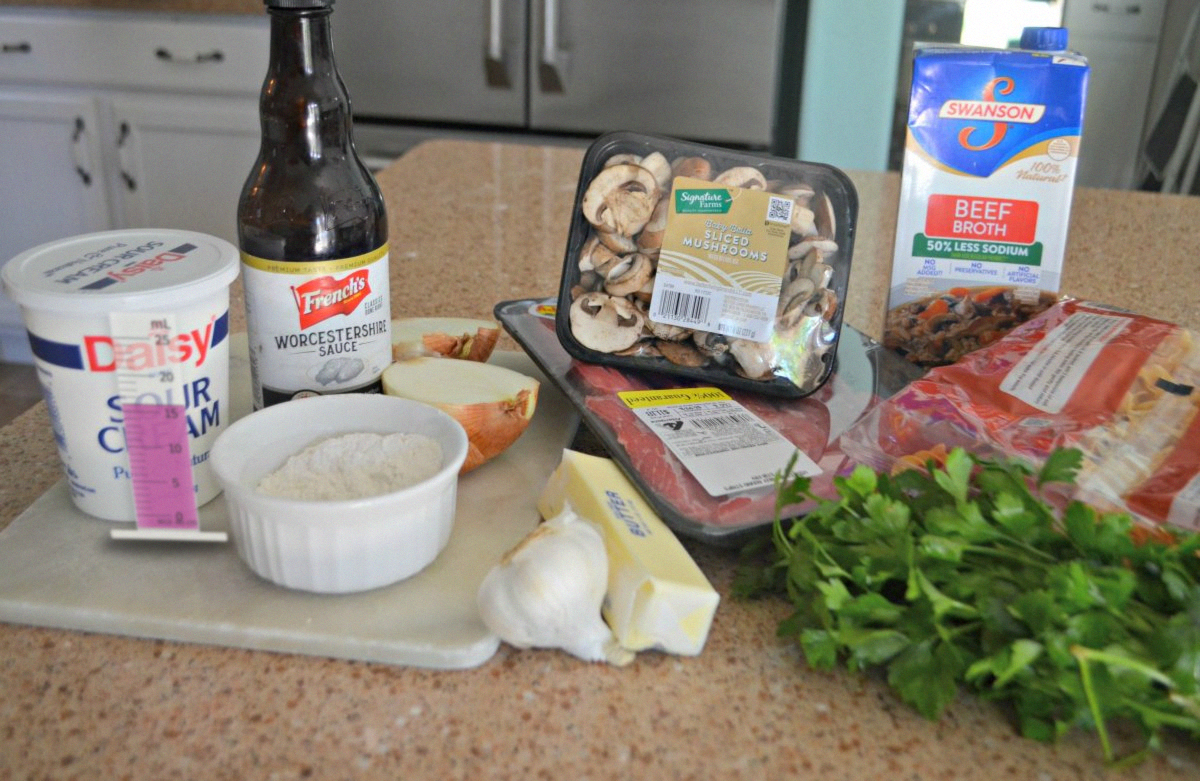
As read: 16; mL
